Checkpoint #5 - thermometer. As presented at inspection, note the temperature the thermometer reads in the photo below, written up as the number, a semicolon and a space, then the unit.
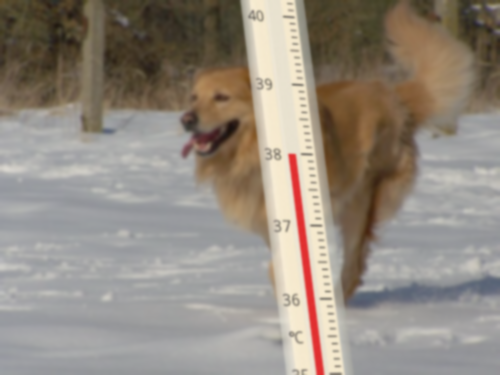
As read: 38; °C
